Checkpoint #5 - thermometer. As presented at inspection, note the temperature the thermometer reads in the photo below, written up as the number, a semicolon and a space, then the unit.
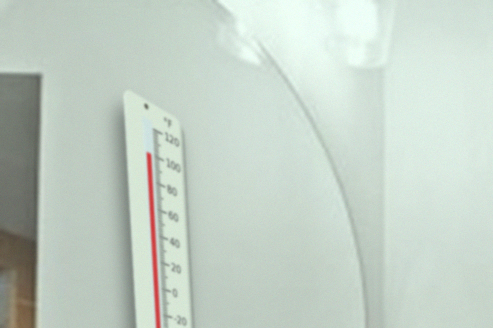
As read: 100; °F
